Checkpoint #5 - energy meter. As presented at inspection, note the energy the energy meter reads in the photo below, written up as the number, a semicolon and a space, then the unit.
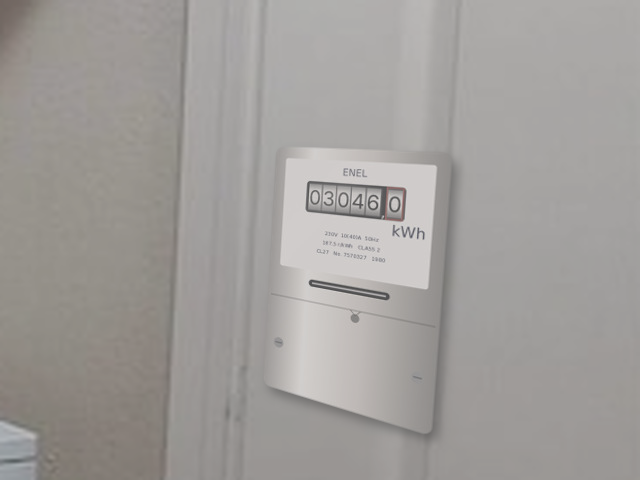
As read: 3046.0; kWh
